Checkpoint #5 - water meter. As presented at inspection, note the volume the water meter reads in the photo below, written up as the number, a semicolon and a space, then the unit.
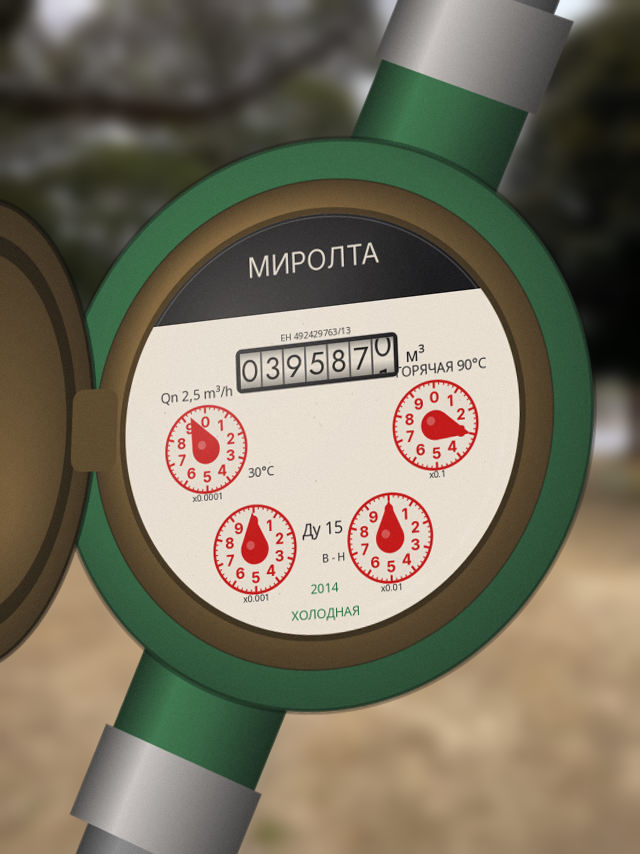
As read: 395870.2999; m³
